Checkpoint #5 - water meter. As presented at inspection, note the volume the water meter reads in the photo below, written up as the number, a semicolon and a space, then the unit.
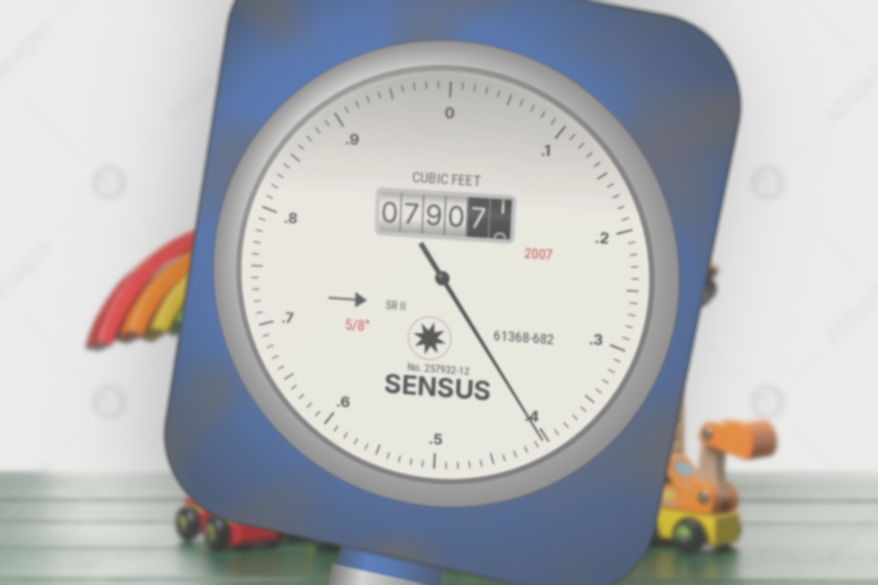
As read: 79071.40; ft³
